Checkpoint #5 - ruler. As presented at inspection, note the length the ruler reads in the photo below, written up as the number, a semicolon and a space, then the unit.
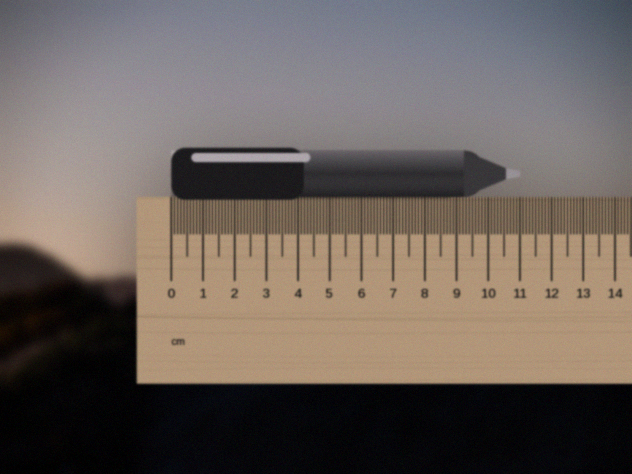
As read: 11; cm
